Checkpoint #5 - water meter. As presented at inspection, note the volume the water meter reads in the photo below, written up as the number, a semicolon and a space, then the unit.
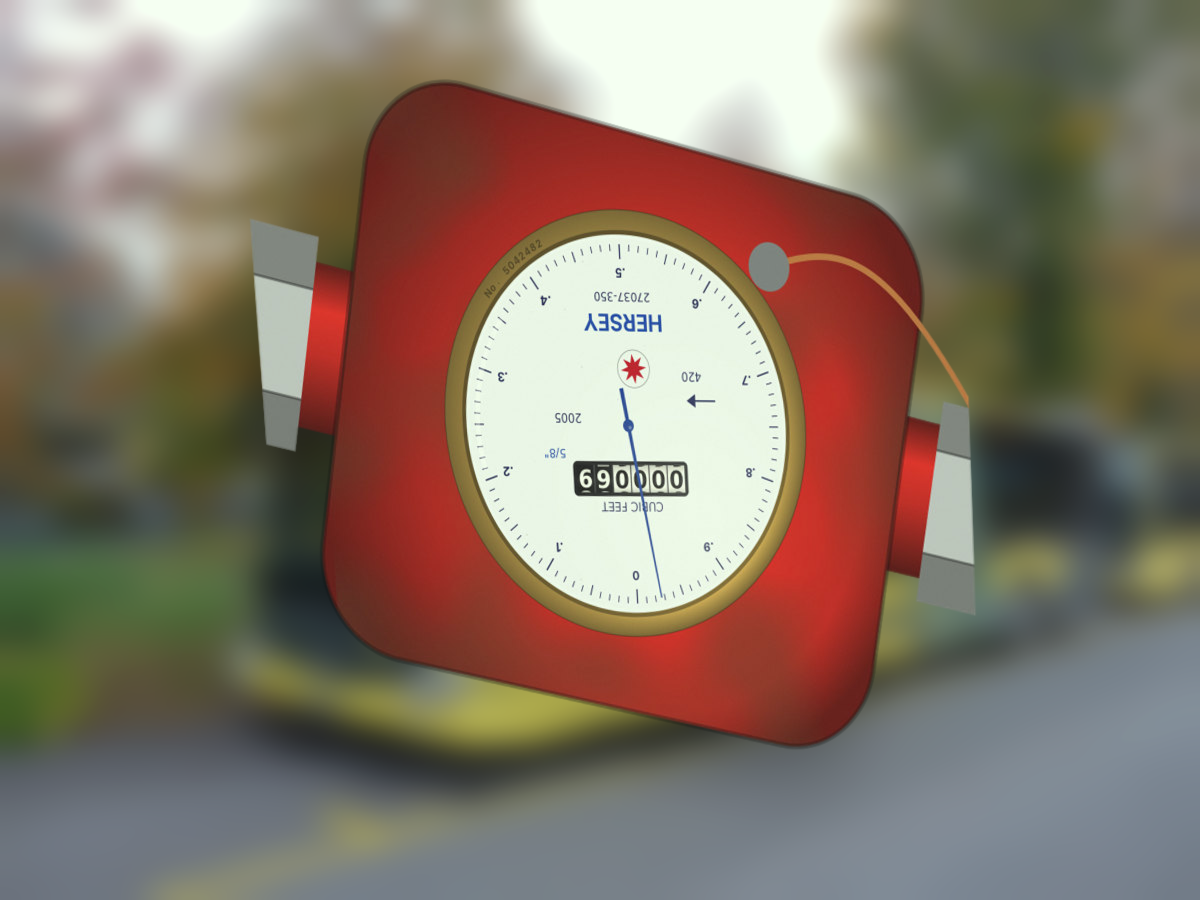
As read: 68.97; ft³
